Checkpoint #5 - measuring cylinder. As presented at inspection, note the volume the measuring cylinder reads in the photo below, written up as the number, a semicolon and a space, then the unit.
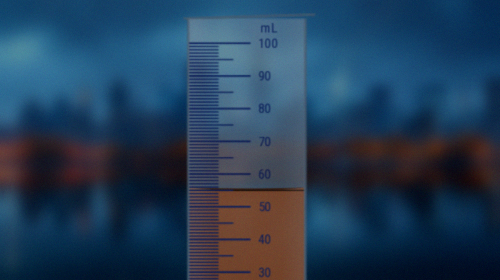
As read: 55; mL
